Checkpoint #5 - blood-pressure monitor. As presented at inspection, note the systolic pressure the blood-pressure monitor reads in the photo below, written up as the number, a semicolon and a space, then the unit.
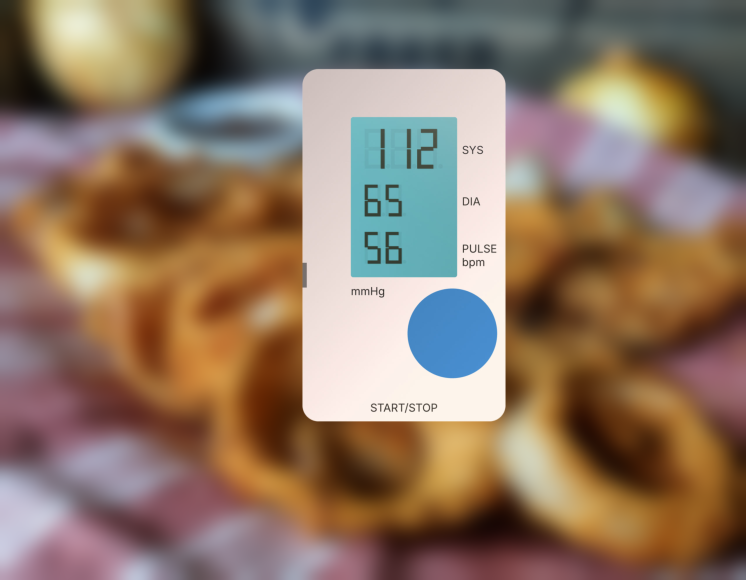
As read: 112; mmHg
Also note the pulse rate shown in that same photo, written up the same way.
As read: 56; bpm
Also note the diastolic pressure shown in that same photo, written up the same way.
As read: 65; mmHg
